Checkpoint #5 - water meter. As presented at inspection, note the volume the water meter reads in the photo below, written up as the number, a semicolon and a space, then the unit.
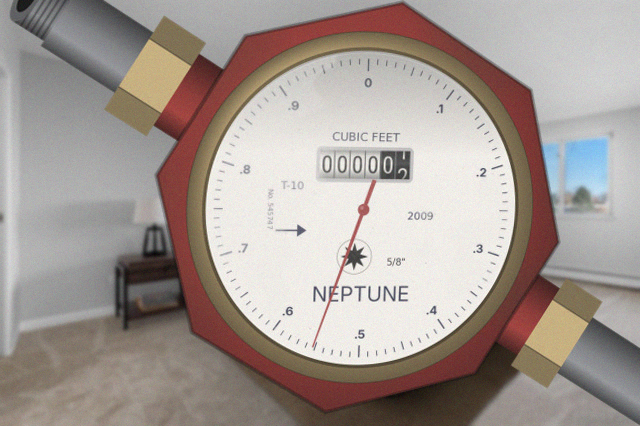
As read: 1.55; ft³
